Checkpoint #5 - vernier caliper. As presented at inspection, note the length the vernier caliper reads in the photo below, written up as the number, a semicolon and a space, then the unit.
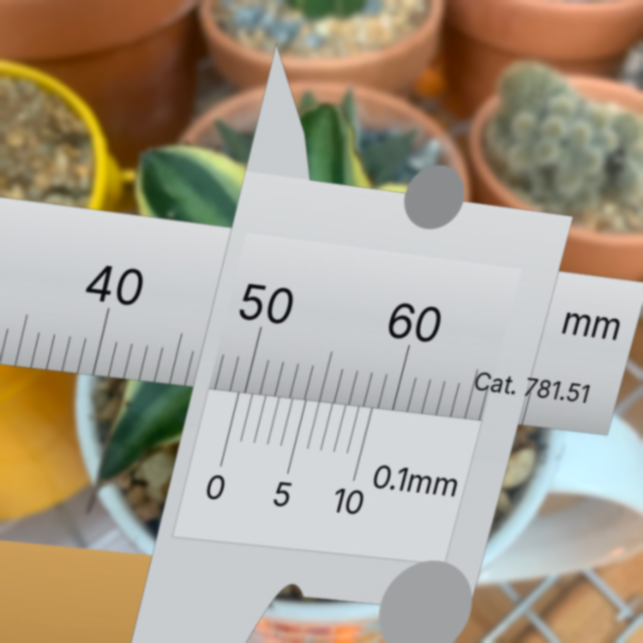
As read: 49.6; mm
